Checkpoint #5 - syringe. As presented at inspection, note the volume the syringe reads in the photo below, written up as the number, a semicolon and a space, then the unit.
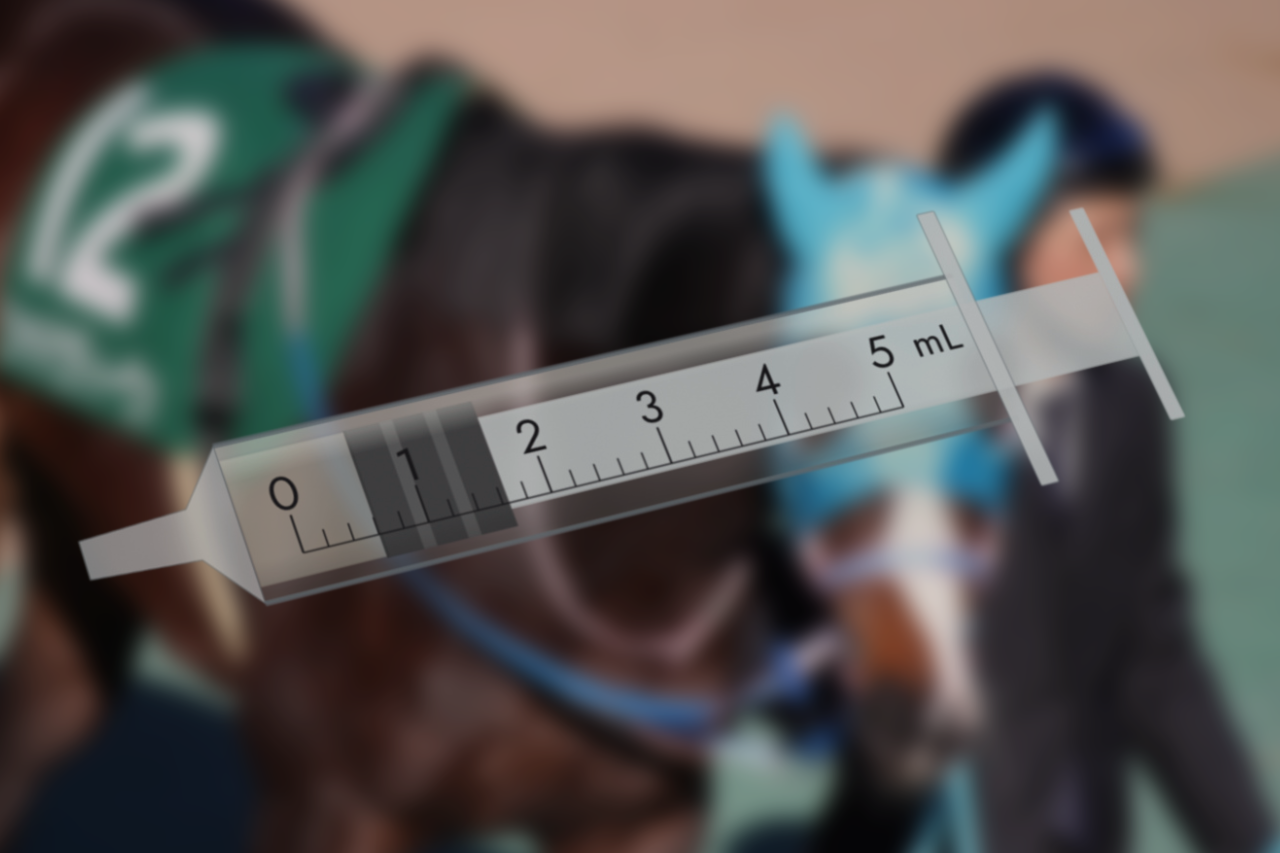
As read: 0.6; mL
